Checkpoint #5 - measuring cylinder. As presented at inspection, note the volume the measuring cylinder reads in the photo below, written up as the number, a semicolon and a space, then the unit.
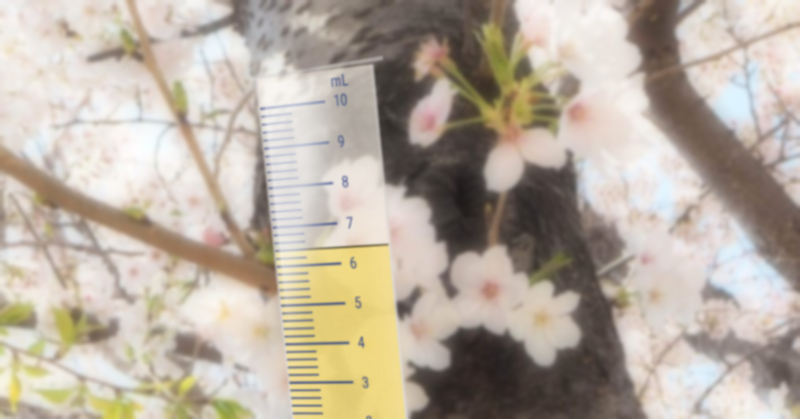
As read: 6.4; mL
